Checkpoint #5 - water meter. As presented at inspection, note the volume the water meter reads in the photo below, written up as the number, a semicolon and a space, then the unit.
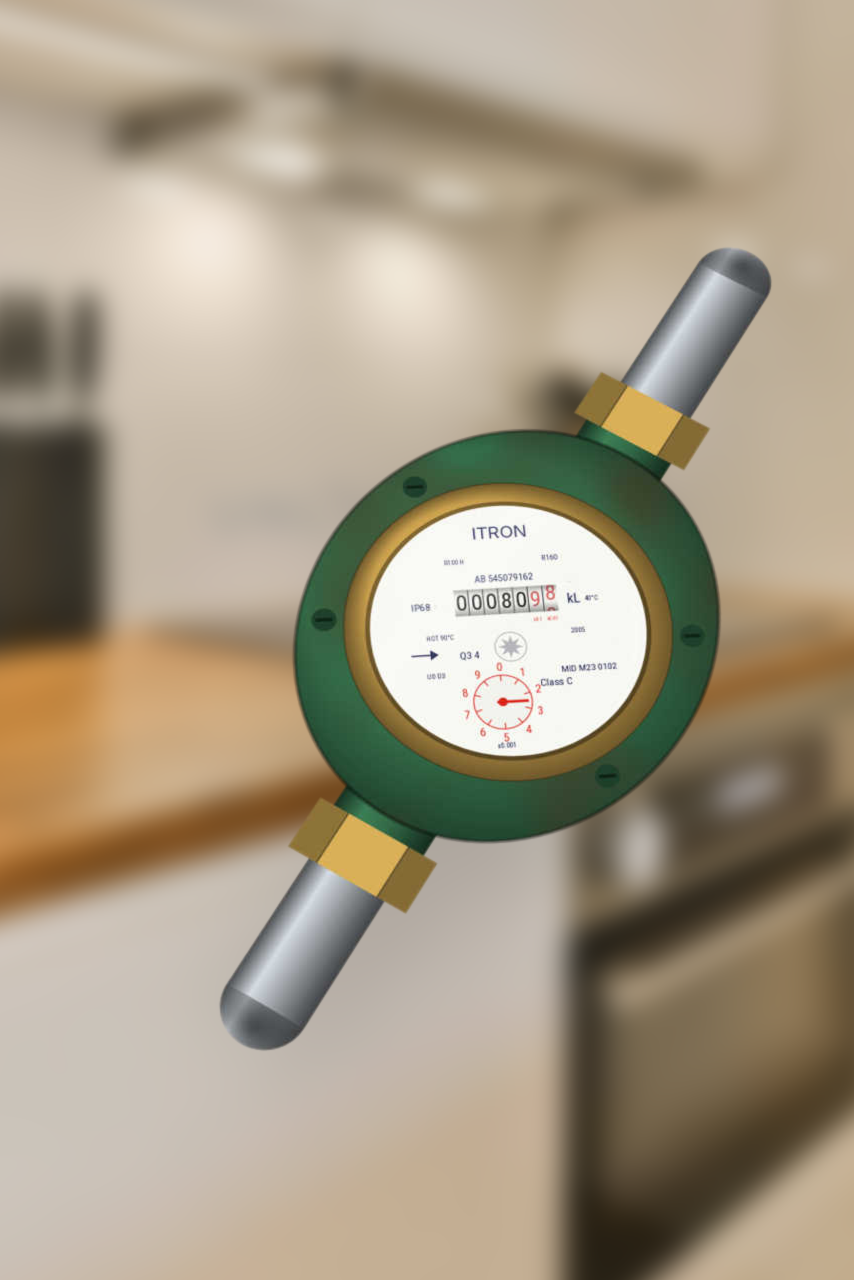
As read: 80.982; kL
